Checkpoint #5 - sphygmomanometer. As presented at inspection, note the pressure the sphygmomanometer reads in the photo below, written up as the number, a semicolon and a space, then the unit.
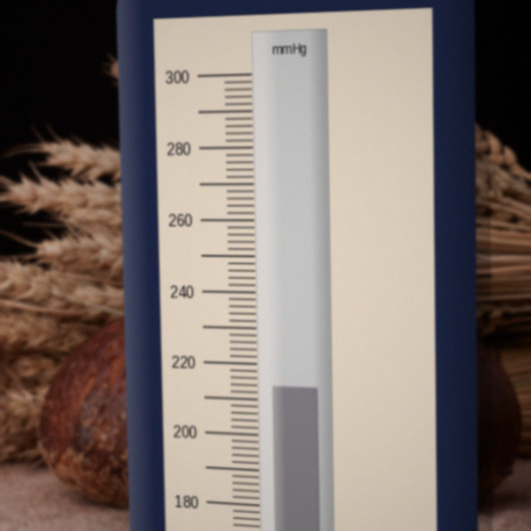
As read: 214; mmHg
